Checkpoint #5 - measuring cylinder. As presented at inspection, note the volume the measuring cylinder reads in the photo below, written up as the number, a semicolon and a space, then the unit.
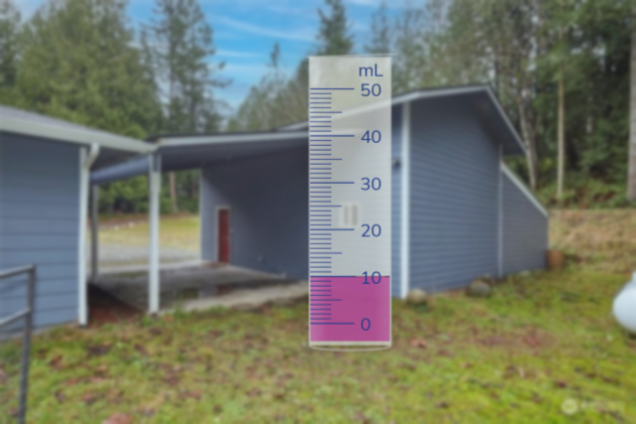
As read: 10; mL
